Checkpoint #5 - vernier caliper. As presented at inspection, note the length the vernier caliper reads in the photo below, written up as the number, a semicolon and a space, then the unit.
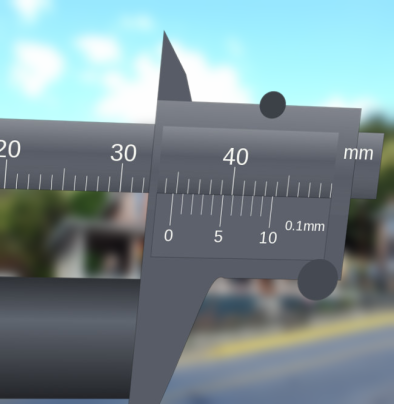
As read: 34.7; mm
